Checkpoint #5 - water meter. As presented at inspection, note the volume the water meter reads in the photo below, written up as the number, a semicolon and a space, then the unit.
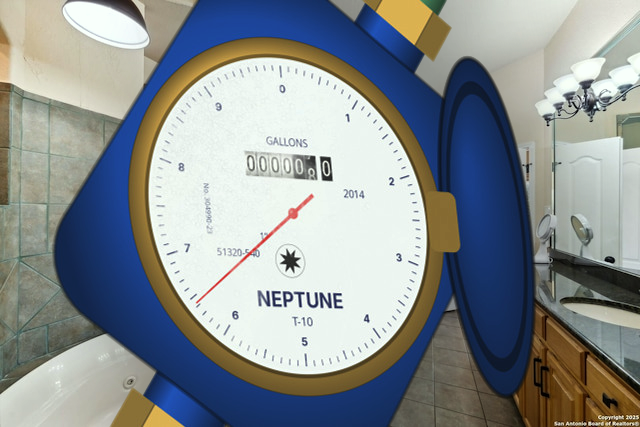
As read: 76.4; gal
